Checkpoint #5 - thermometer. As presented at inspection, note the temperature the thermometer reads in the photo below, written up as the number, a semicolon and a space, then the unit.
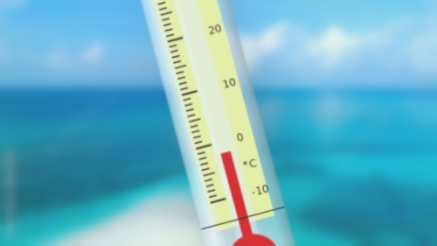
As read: -2; °C
